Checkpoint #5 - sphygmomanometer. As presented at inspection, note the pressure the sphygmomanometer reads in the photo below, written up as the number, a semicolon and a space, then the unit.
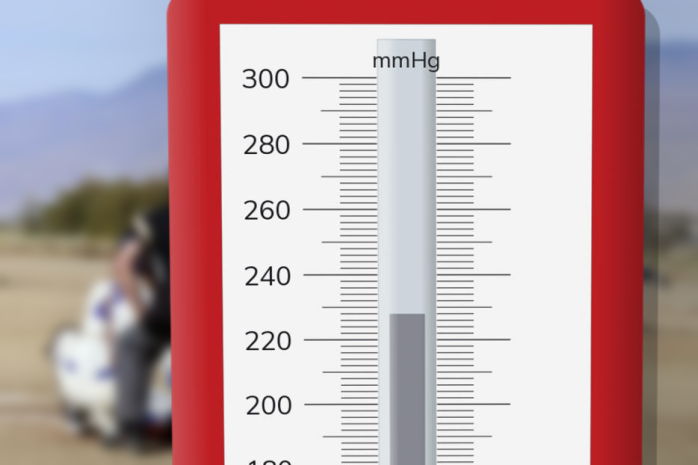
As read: 228; mmHg
